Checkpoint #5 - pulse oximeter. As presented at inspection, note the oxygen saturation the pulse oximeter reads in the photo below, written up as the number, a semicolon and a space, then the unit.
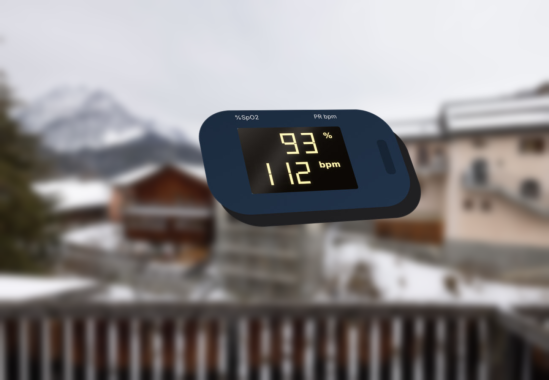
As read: 93; %
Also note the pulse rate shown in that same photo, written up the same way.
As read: 112; bpm
